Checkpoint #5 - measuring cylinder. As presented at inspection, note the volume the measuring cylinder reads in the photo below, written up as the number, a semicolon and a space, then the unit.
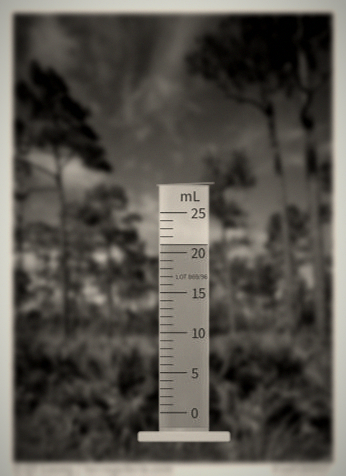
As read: 21; mL
